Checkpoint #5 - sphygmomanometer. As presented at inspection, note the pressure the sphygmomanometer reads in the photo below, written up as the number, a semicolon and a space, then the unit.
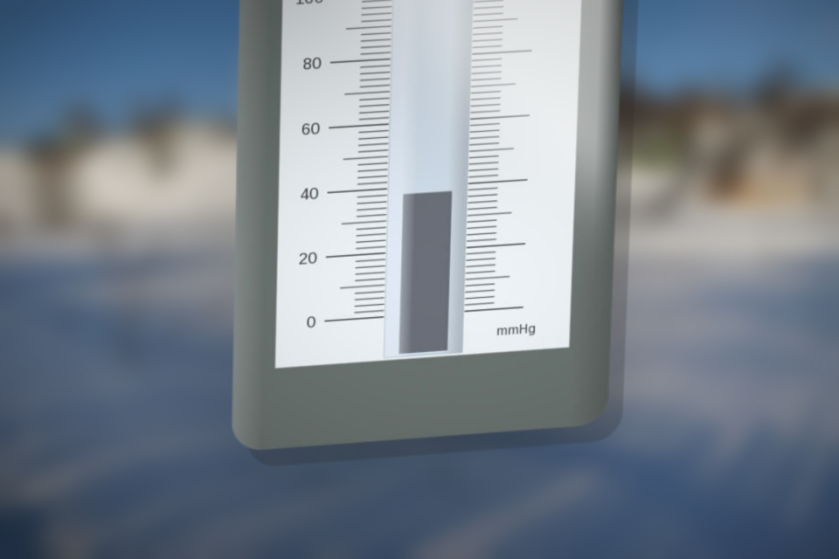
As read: 38; mmHg
